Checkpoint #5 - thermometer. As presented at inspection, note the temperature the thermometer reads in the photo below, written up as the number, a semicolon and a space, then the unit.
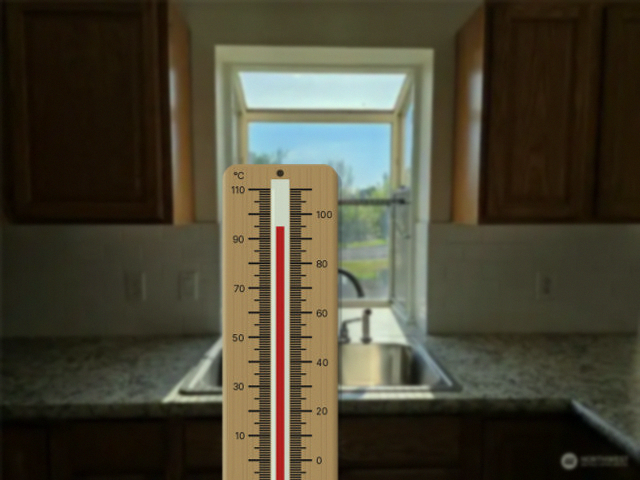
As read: 95; °C
